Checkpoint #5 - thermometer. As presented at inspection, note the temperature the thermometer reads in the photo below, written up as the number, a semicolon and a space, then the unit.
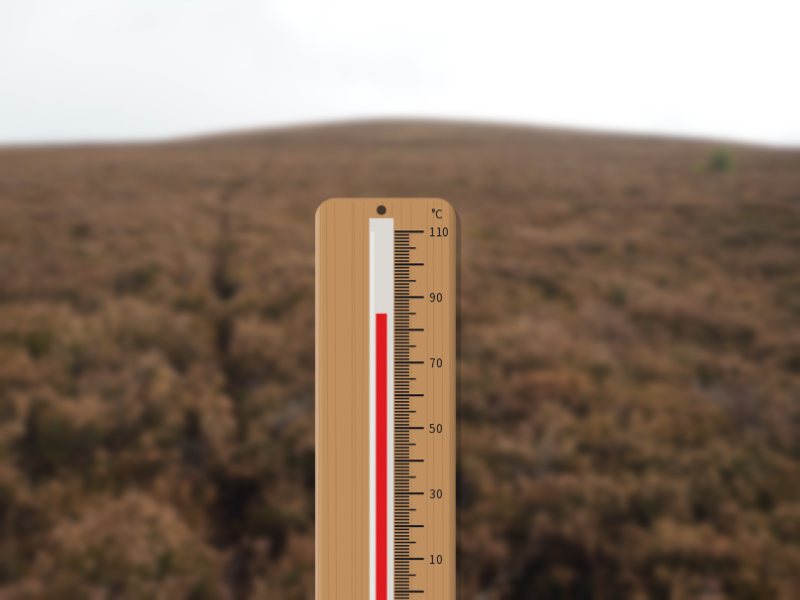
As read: 85; °C
